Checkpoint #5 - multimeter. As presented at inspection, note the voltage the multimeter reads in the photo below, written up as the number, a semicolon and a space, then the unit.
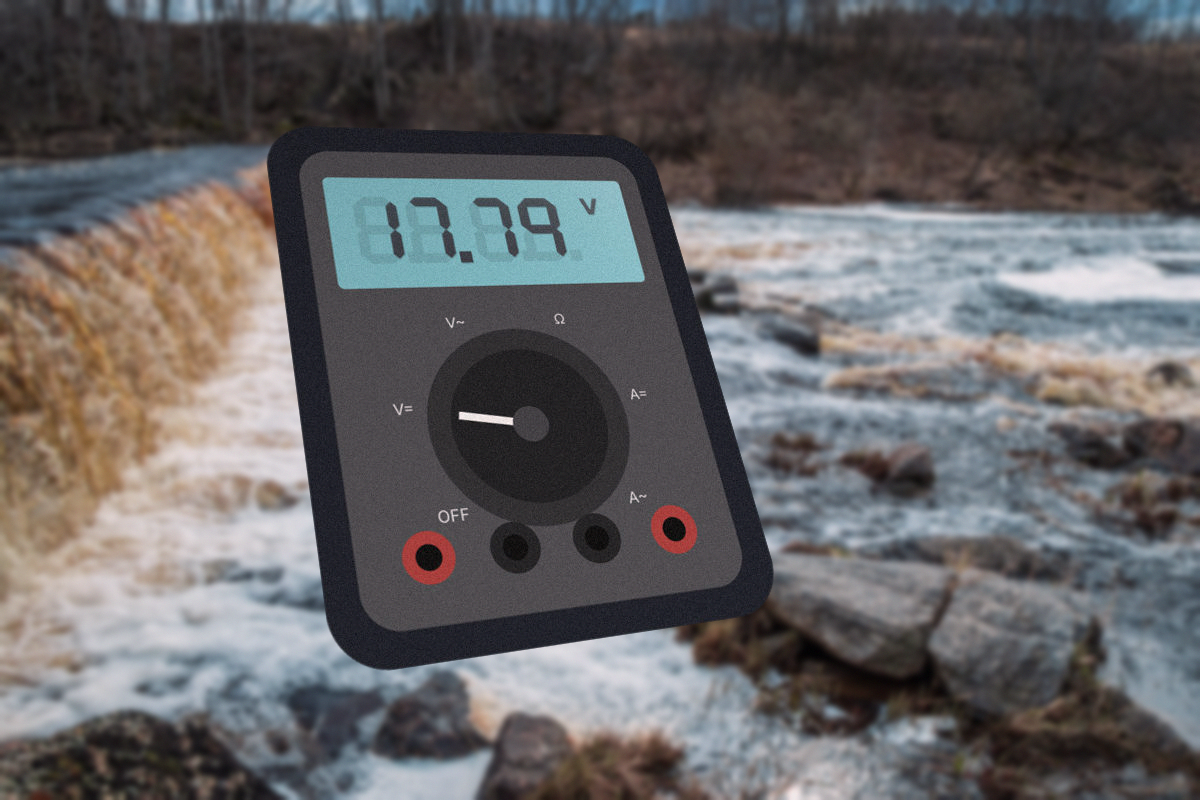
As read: 17.79; V
